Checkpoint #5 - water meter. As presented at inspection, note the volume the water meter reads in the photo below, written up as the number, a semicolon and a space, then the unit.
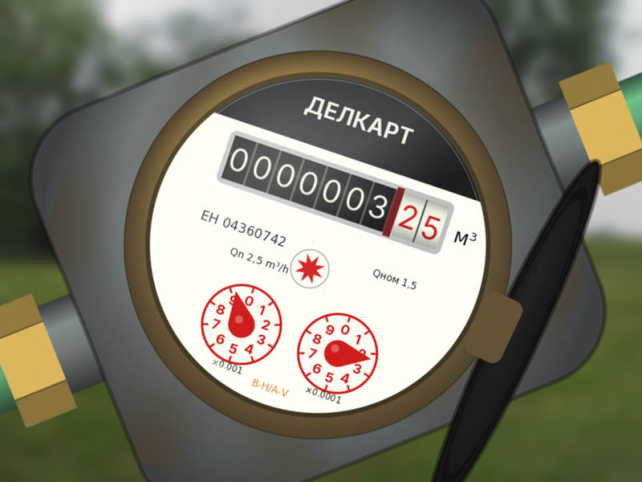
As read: 3.2492; m³
